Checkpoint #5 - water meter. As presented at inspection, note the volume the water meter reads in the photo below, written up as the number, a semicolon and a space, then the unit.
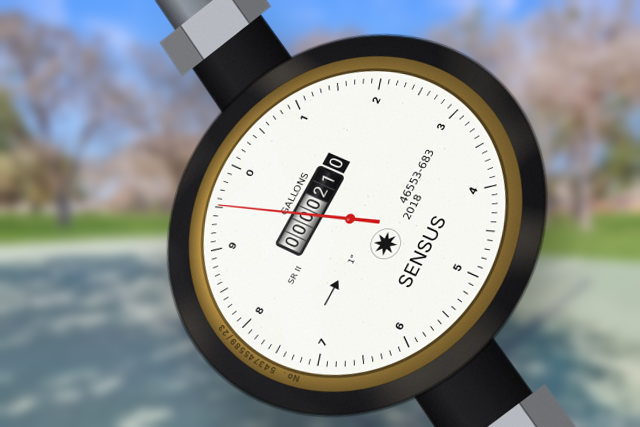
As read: 209.5; gal
